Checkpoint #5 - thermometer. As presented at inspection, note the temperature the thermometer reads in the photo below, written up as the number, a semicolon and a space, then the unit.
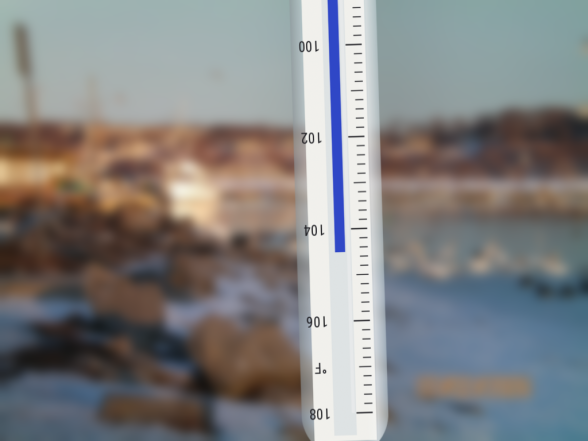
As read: 104.5; °F
